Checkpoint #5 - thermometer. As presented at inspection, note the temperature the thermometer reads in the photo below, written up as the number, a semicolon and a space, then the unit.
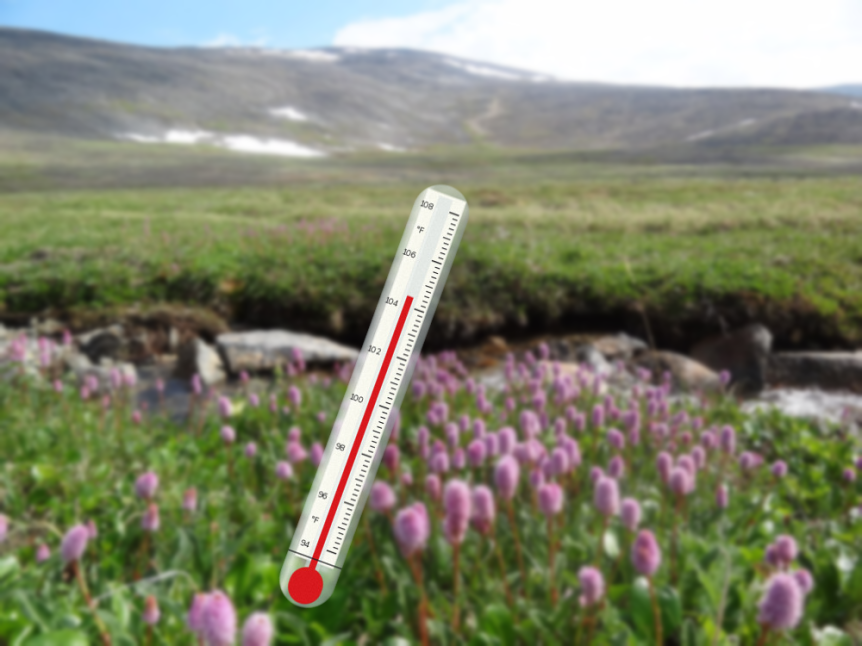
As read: 104.4; °F
